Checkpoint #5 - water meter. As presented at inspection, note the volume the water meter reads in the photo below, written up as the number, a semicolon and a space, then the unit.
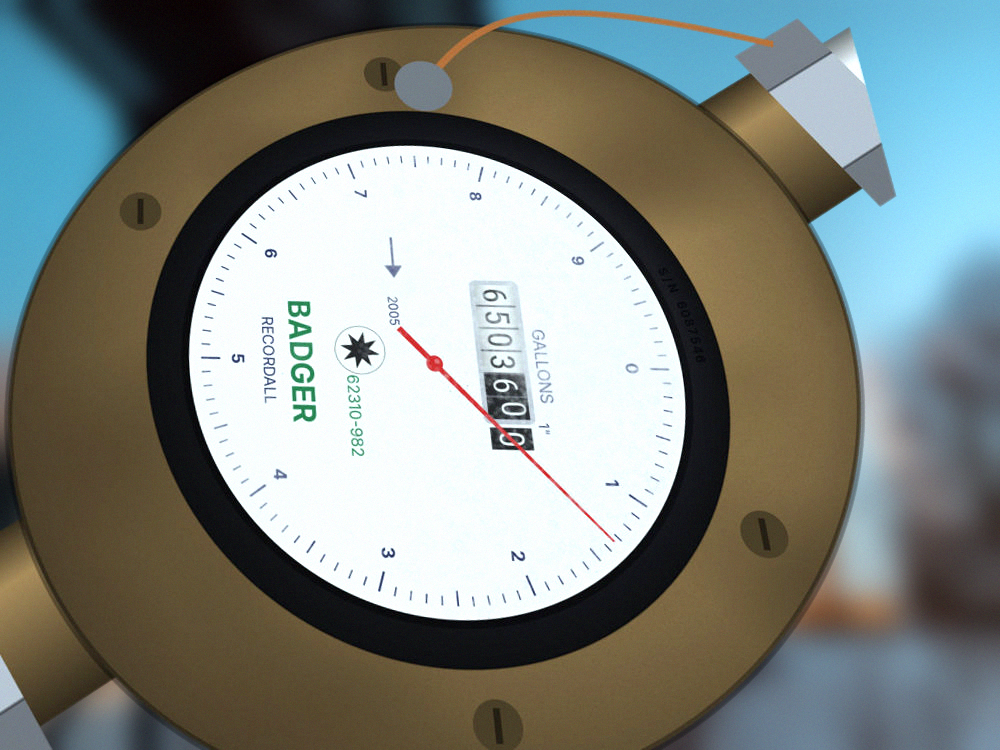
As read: 6503601.3; gal
